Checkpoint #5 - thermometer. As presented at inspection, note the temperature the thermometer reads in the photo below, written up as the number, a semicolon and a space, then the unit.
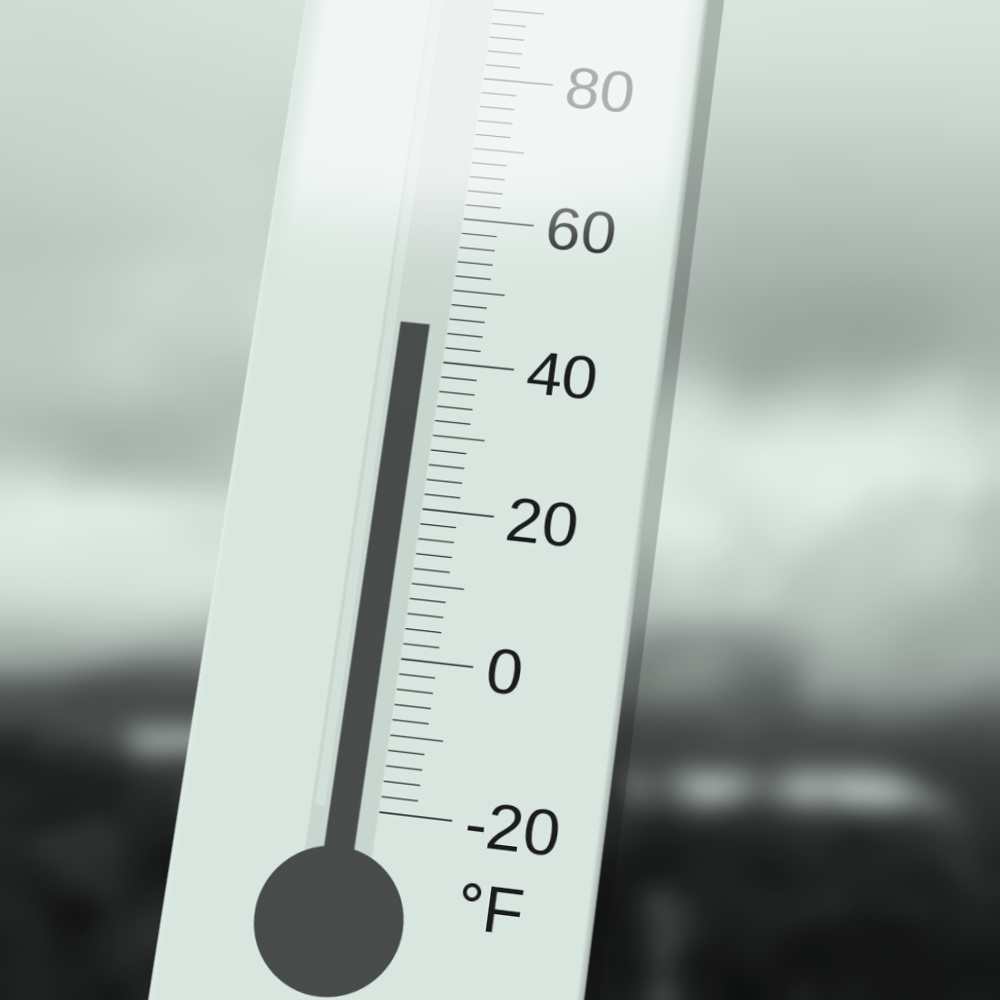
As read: 45; °F
